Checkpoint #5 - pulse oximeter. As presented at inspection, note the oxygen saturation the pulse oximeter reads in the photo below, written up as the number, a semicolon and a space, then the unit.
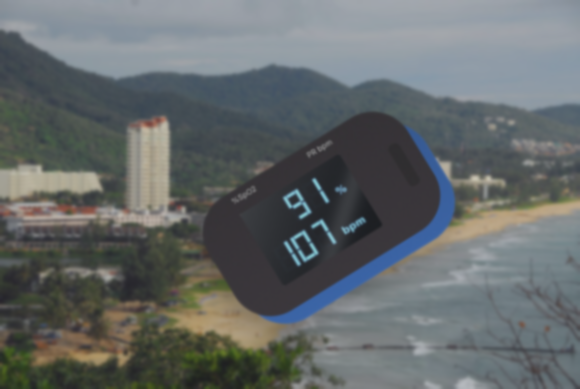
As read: 91; %
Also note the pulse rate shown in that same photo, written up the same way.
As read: 107; bpm
